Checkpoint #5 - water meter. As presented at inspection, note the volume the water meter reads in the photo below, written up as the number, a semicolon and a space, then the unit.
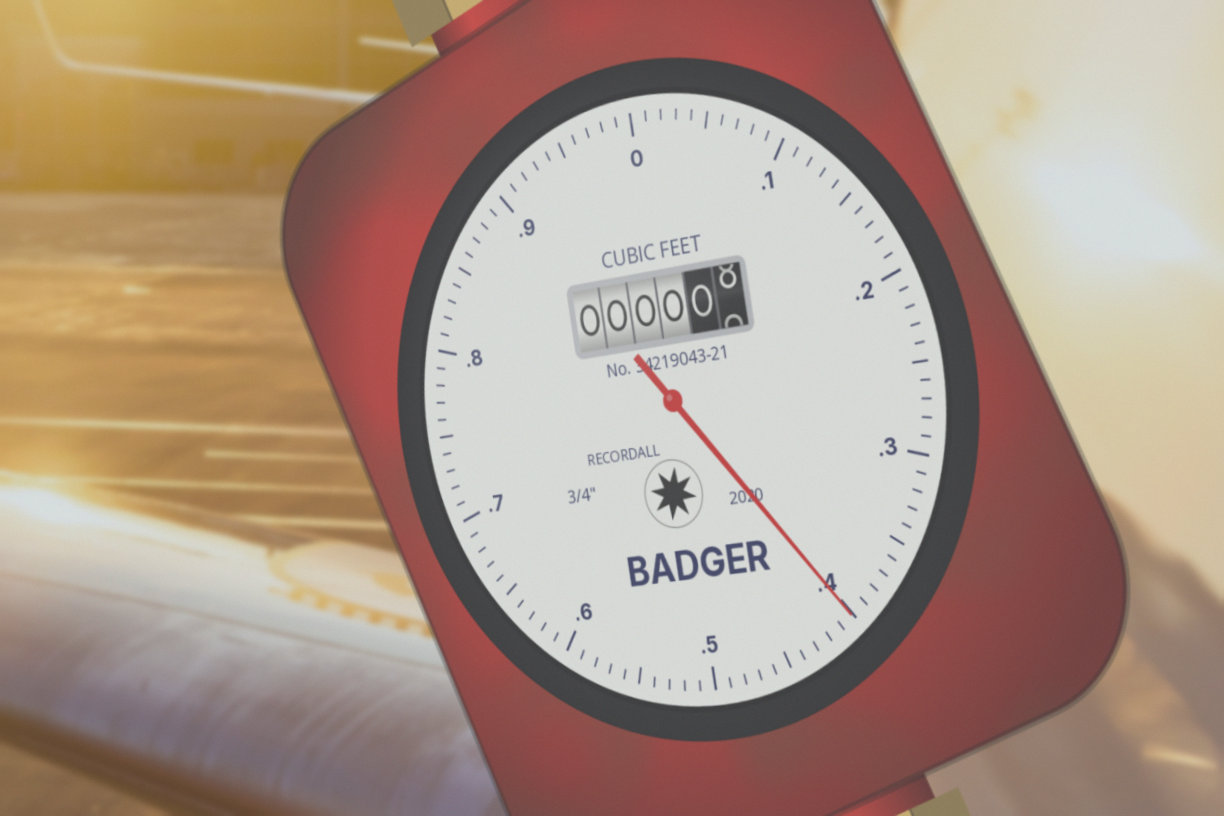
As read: 8.40; ft³
